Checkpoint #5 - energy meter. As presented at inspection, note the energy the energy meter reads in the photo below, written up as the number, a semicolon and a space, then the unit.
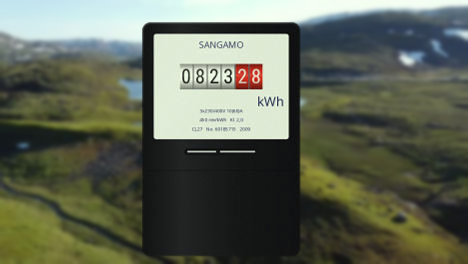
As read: 823.28; kWh
